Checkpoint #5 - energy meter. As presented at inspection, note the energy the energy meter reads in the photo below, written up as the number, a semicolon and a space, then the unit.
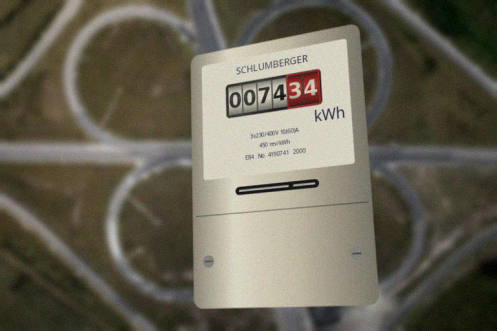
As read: 74.34; kWh
